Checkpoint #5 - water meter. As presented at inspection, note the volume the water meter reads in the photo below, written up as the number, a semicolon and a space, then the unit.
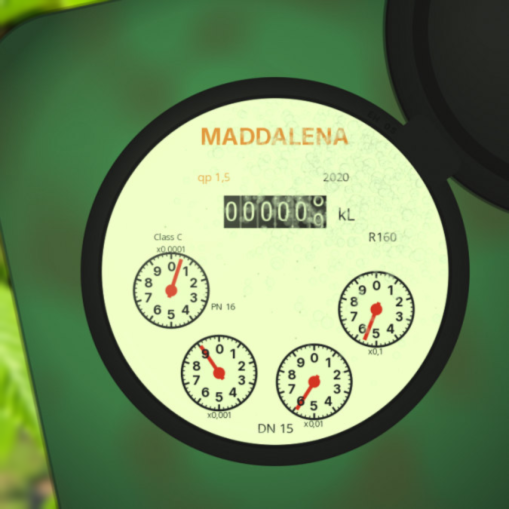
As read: 8.5590; kL
